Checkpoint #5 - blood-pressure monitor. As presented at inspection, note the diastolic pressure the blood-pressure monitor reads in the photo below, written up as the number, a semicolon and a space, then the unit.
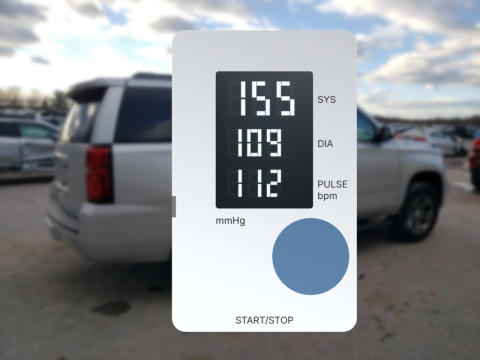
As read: 109; mmHg
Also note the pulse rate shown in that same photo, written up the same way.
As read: 112; bpm
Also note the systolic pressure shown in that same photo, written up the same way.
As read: 155; mmHg
